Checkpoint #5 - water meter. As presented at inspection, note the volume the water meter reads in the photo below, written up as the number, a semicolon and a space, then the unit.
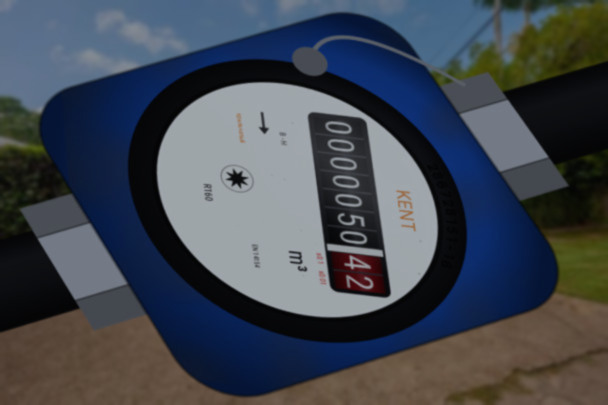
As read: 50.42; m³
